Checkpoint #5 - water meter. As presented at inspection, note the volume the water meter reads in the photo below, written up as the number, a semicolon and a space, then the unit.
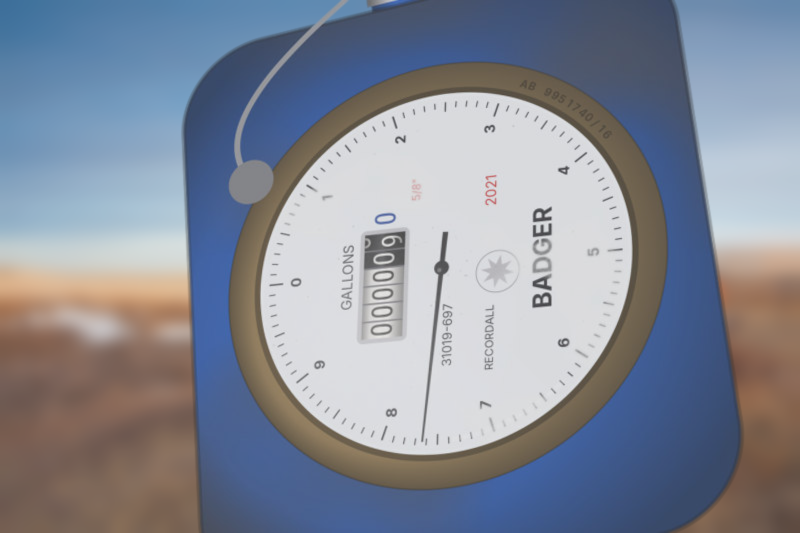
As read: 87.6; gal
